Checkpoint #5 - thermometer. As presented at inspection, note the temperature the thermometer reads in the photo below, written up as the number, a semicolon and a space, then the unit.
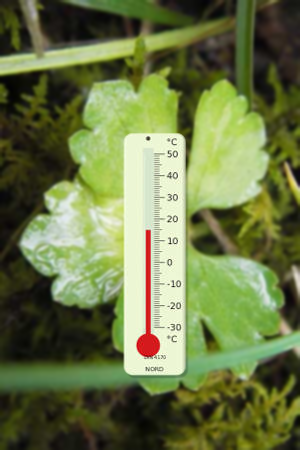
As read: 15; °C
